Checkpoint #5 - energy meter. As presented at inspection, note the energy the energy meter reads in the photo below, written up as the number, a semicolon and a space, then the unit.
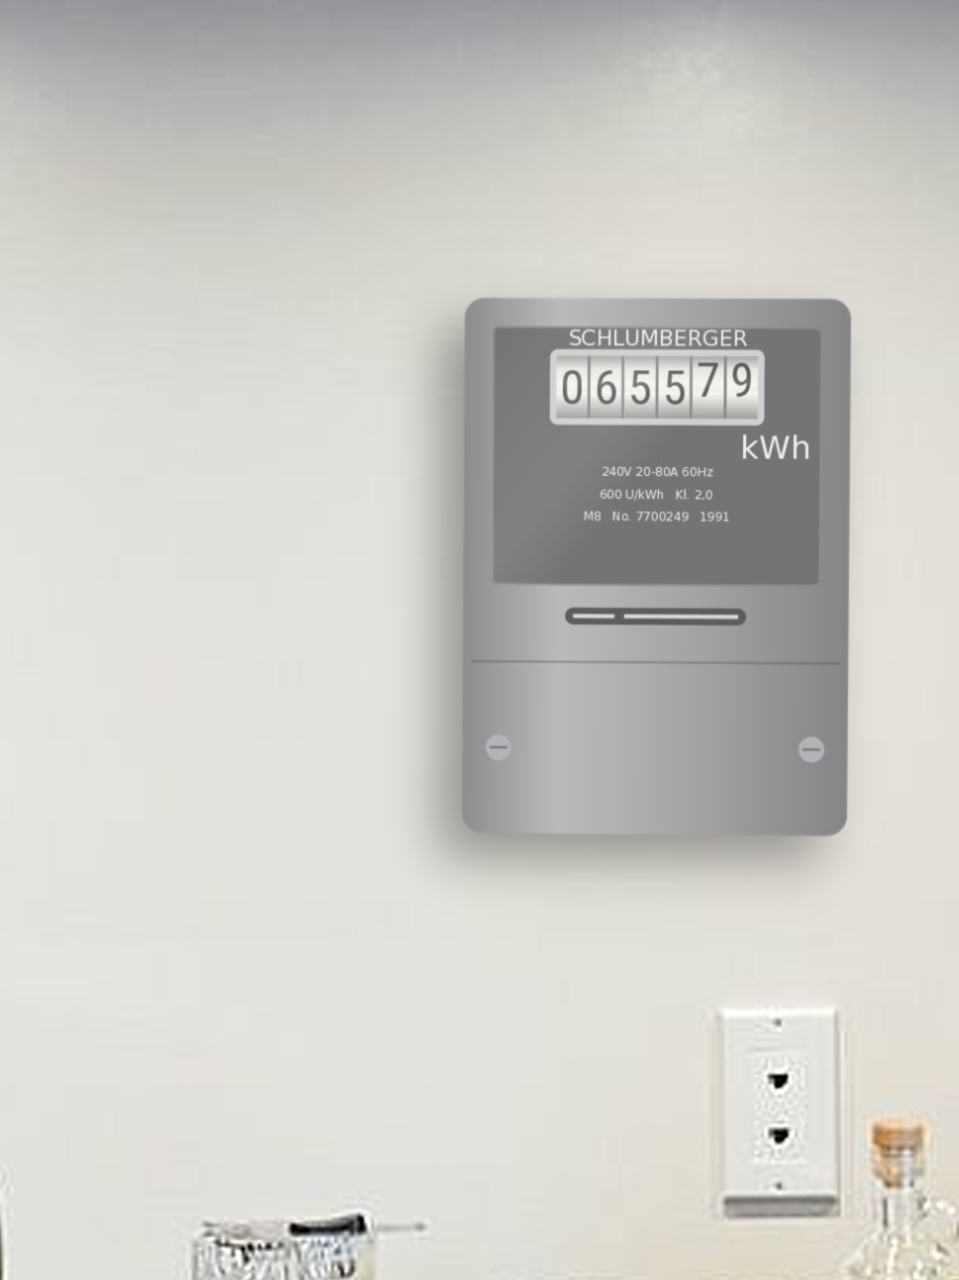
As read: 65579; kWh
